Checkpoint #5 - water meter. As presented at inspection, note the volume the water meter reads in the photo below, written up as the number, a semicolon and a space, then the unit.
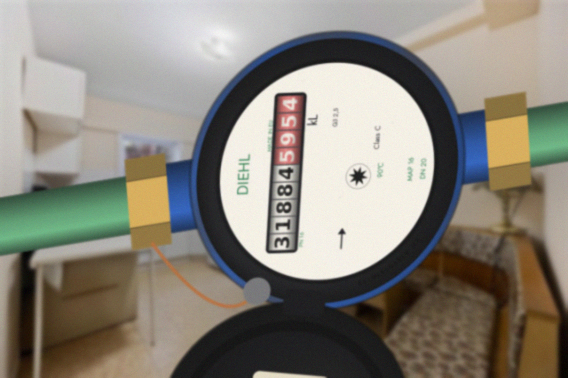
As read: 31884.5954; kL
